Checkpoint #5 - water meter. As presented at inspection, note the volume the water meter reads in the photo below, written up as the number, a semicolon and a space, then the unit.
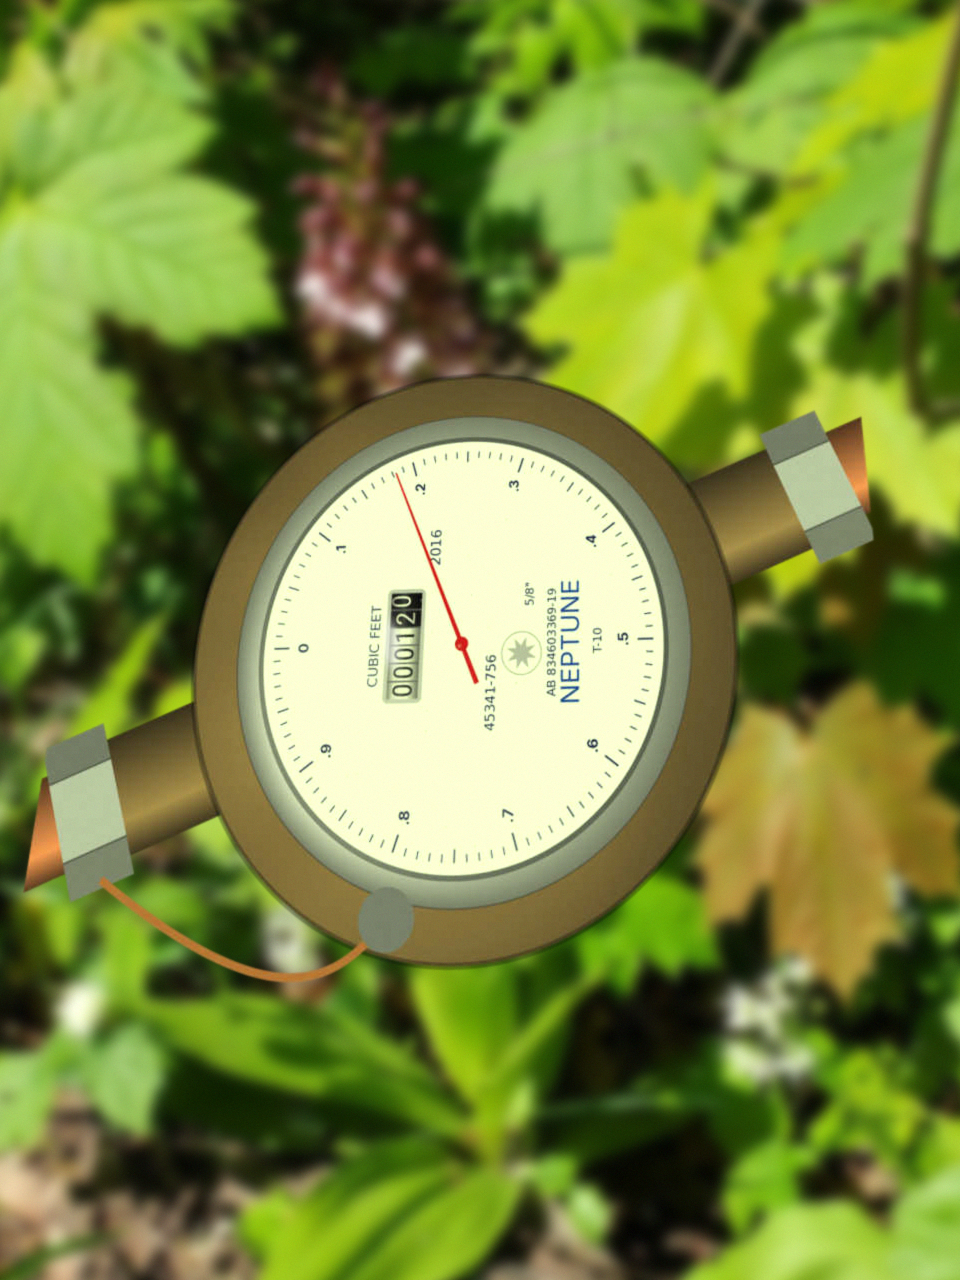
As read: 120.18; ft³
